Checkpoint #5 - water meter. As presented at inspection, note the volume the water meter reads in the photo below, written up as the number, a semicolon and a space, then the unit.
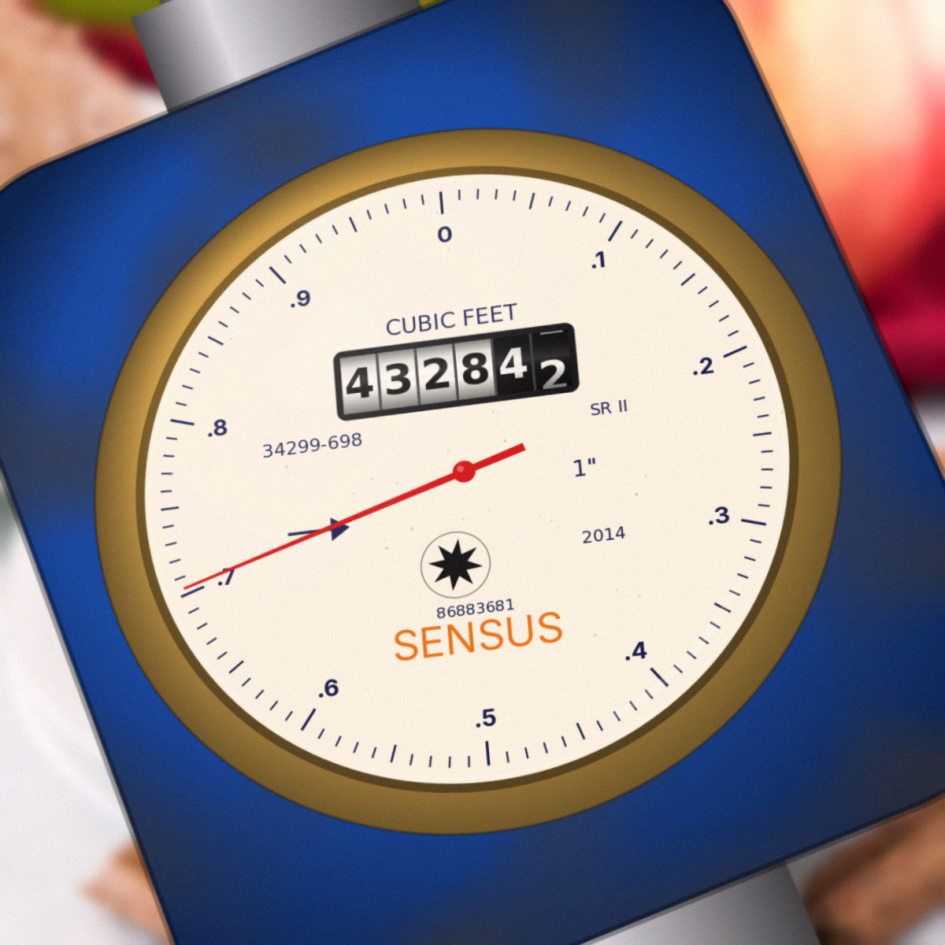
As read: 432841.70; ft³
